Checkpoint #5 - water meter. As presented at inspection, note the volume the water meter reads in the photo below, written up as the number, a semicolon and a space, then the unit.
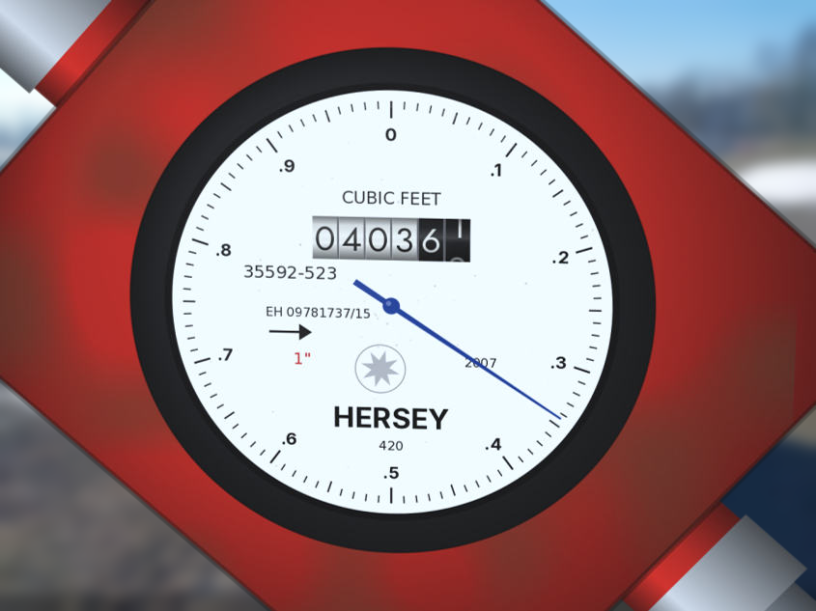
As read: 40361.34; ft³
